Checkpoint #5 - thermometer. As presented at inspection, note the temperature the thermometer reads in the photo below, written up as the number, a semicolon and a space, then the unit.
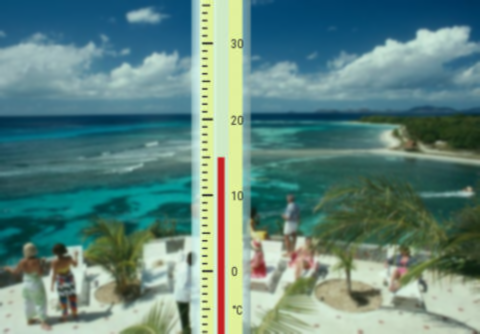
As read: 15; °C
